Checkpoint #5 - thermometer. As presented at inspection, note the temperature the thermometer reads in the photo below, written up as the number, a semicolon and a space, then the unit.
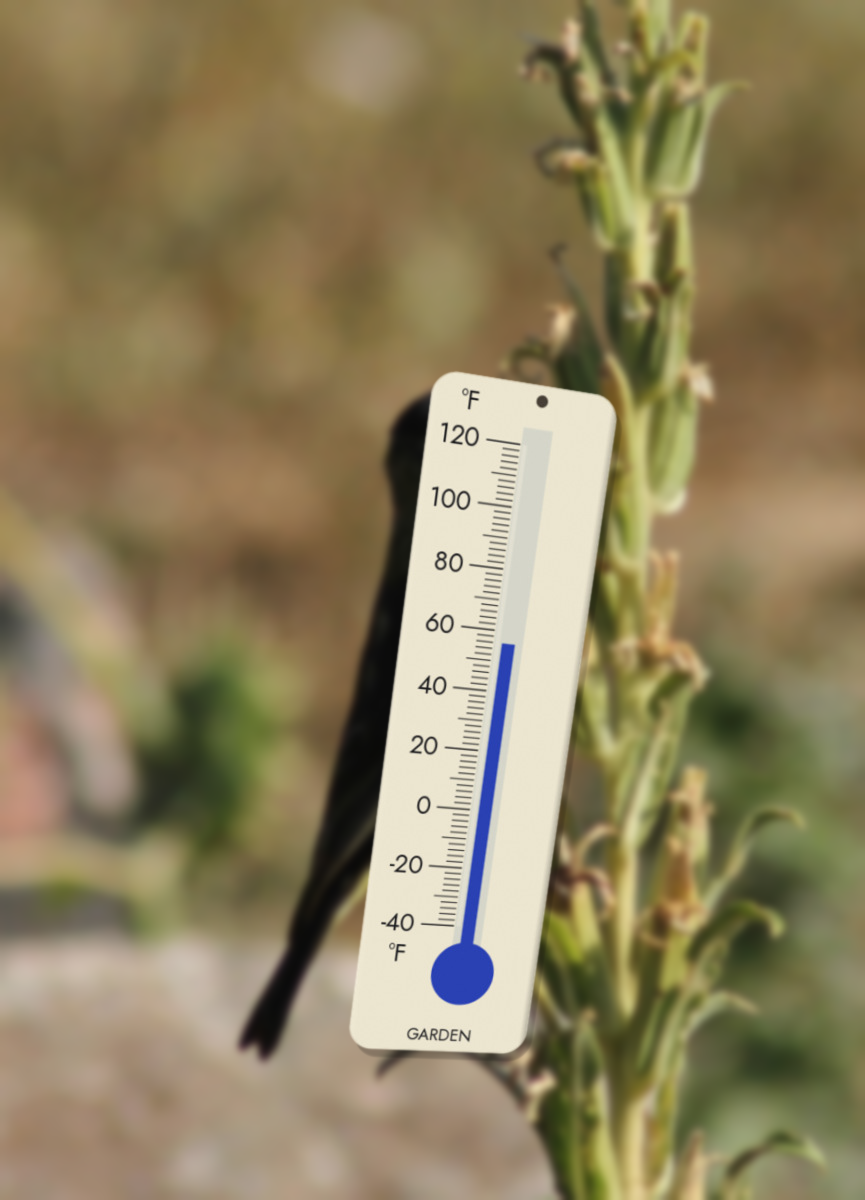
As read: 56; °F
